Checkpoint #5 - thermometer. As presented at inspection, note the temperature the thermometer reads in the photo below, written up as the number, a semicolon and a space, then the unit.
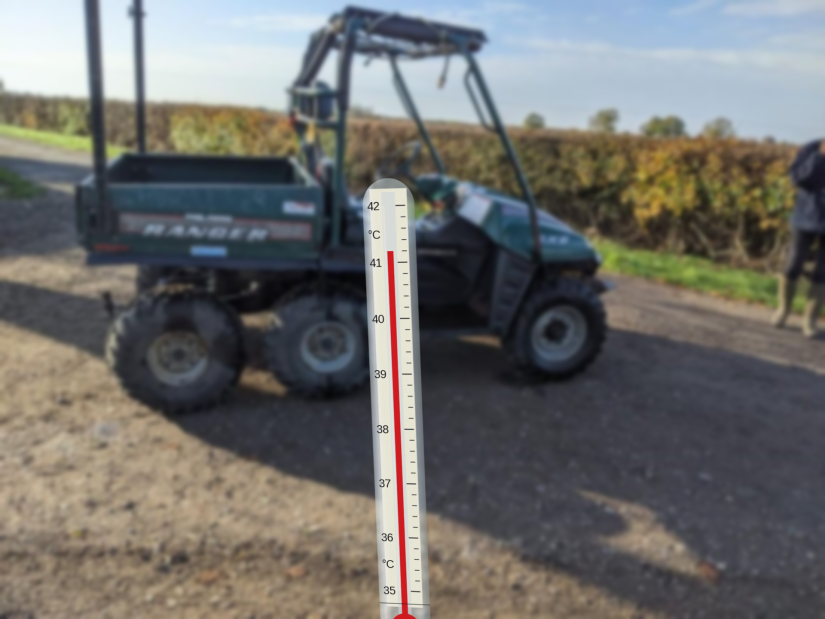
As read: 41.2; °C
